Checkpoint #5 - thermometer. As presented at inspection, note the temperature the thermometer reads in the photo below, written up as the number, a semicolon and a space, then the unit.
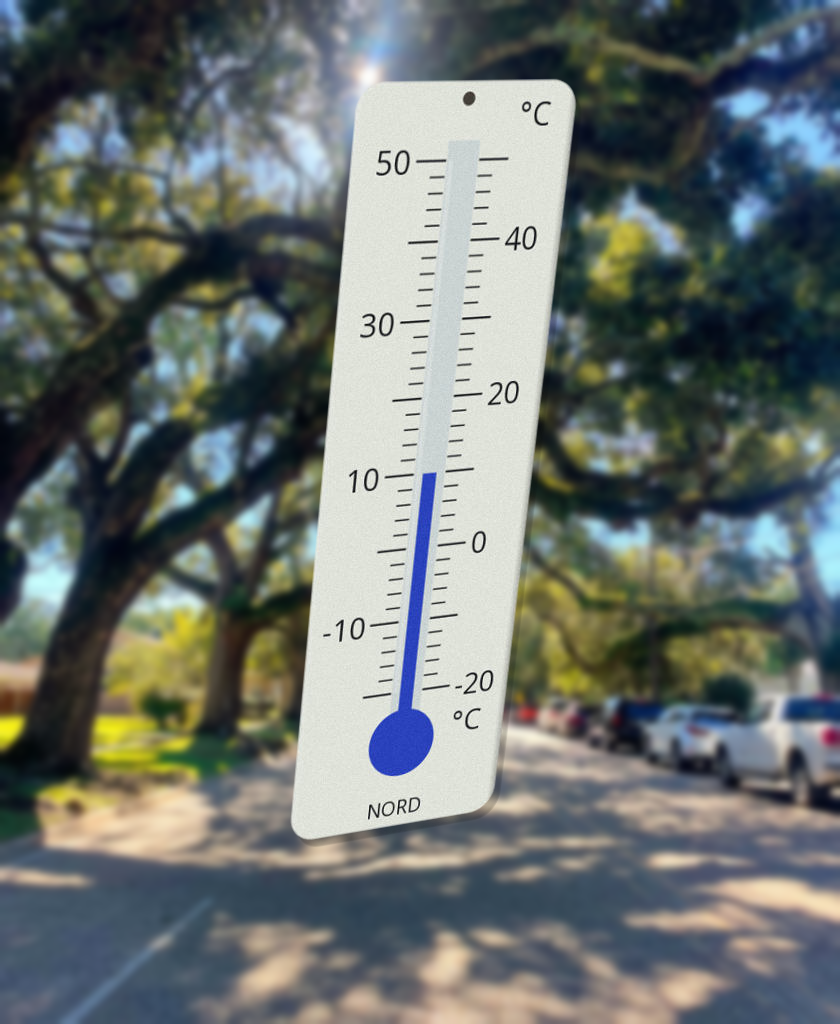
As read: 10; °C
